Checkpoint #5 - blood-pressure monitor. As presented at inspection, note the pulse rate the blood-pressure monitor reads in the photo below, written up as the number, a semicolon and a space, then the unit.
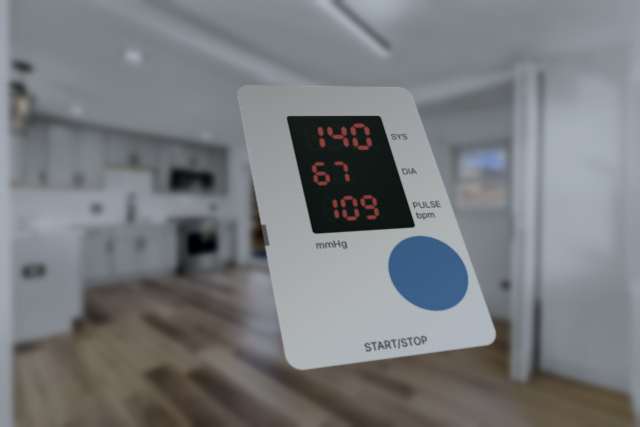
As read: 109; bpm
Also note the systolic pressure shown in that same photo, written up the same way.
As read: 140; mmHg
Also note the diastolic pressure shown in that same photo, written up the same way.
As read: 67; mmHg
